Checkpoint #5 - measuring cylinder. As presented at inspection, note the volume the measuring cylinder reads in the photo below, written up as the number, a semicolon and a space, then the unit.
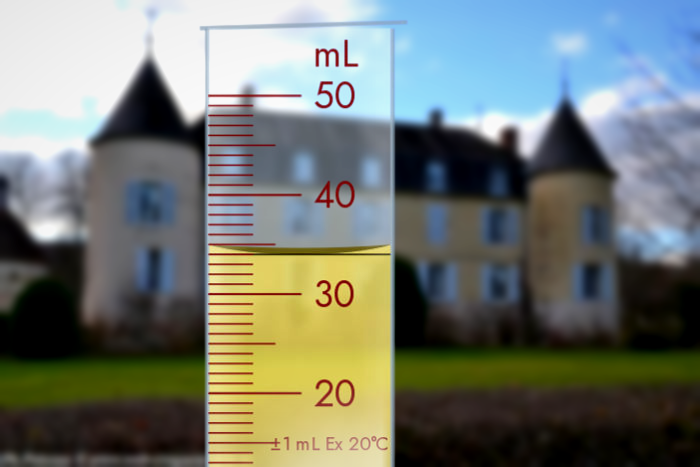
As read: 34; mL
